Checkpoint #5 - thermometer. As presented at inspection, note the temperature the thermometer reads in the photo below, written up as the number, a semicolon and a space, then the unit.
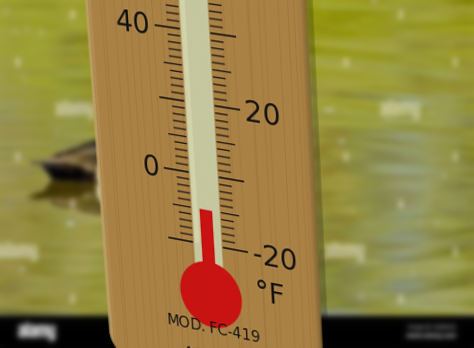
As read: -10; °F
